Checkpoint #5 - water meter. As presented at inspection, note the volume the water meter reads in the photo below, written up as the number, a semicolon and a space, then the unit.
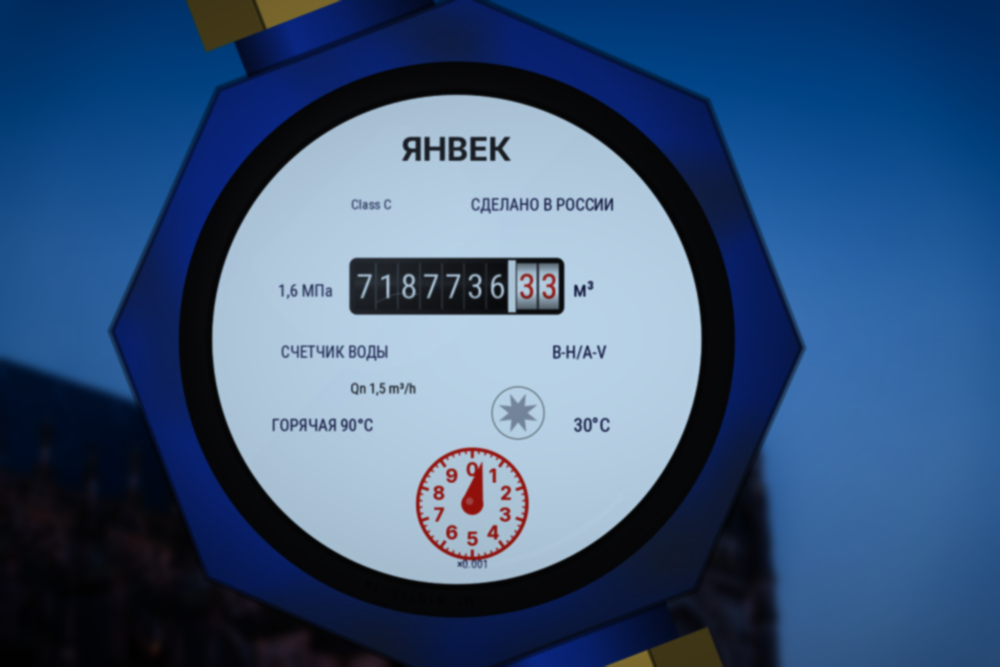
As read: 7187736.330; m³
